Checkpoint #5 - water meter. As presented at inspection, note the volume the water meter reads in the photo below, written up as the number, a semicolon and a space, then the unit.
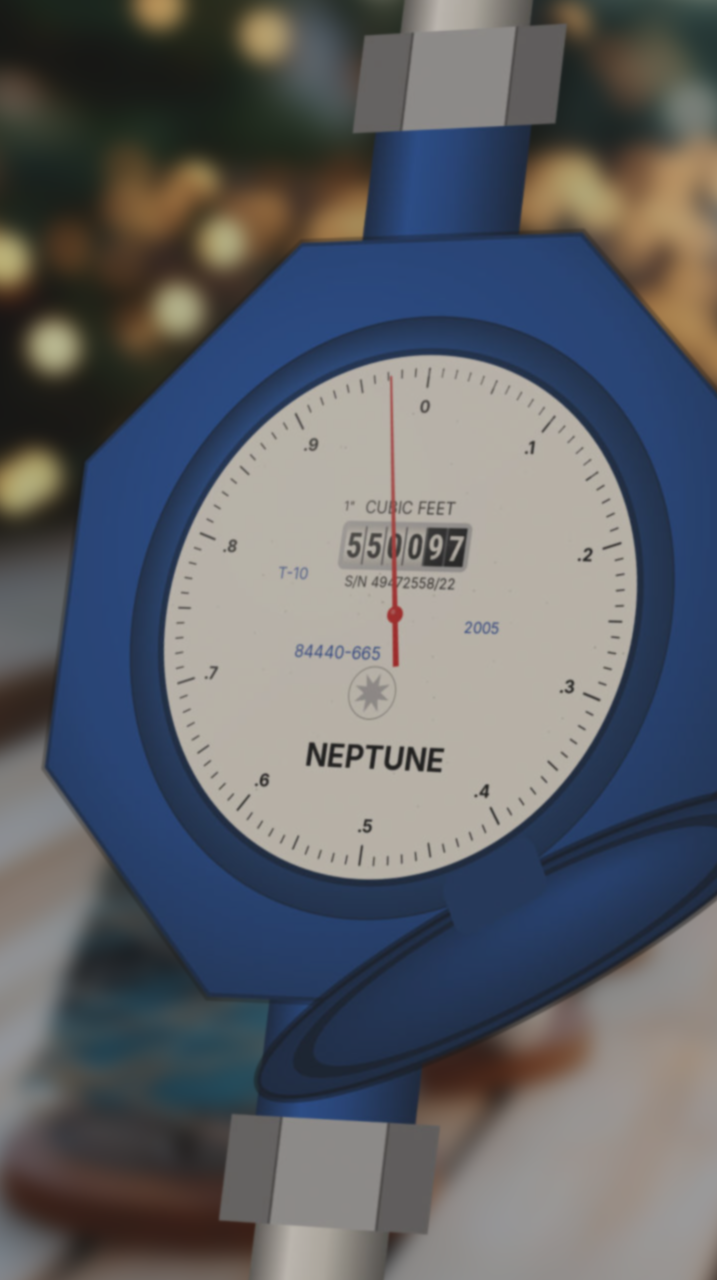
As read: 550096.97; ft³
